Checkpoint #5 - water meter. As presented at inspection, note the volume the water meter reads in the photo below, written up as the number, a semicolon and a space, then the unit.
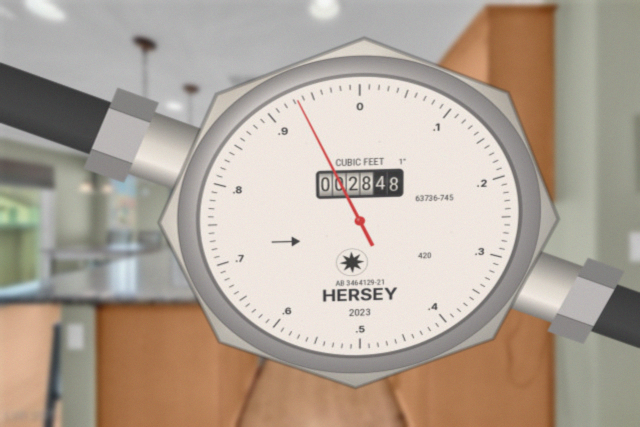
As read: 2847.93; ft³
